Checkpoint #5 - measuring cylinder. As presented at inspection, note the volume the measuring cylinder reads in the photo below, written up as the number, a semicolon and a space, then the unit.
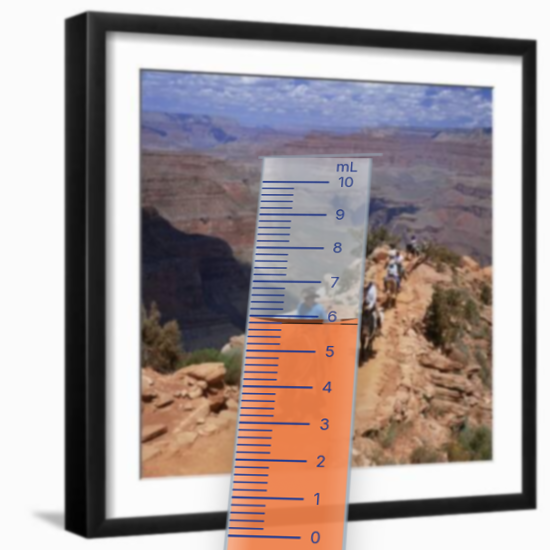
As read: 5.8; mL
